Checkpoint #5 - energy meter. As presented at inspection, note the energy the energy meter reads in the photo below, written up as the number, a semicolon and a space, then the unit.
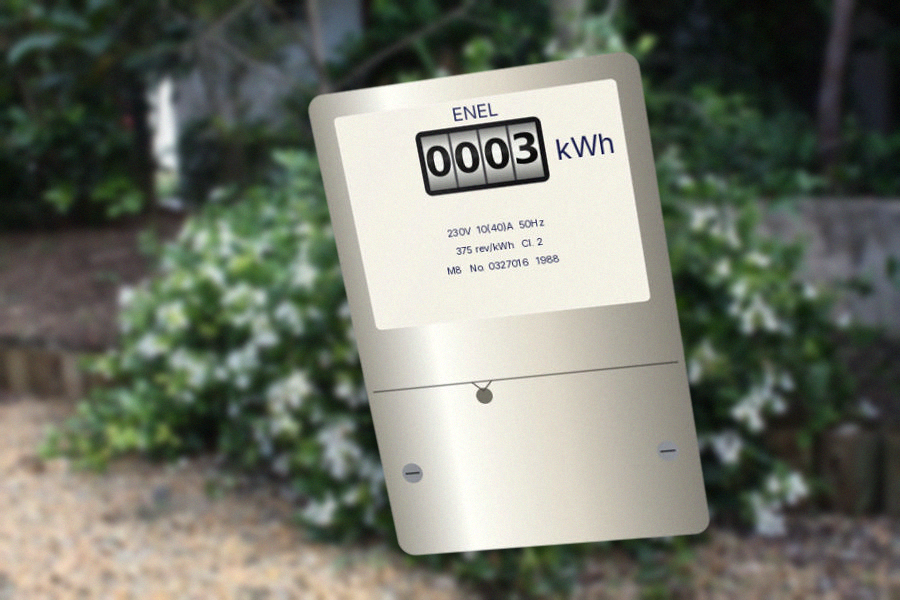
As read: 3; kWh
